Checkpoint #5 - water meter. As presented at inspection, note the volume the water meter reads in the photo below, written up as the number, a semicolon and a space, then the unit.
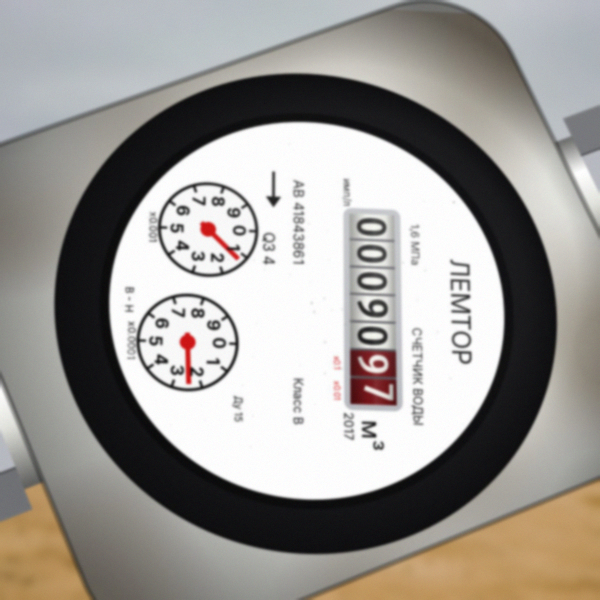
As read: 90.9712; m³
